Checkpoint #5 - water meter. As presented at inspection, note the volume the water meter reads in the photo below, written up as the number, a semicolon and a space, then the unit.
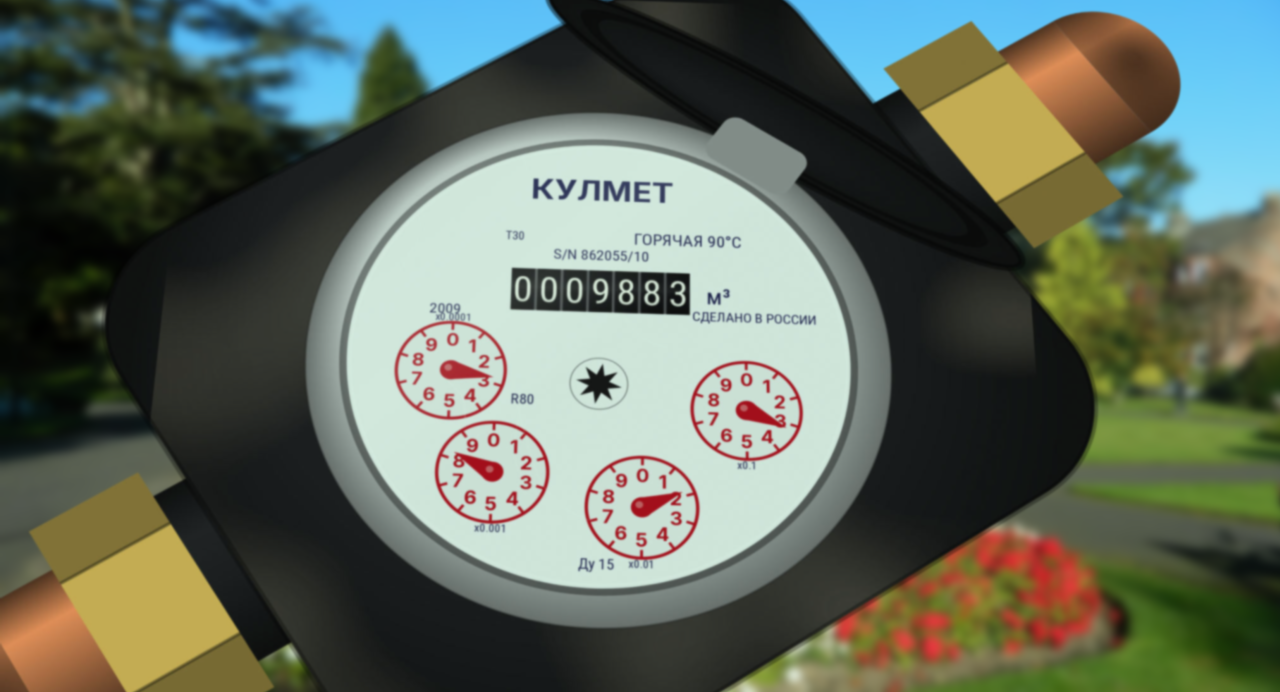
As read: 9883.3182; m³
